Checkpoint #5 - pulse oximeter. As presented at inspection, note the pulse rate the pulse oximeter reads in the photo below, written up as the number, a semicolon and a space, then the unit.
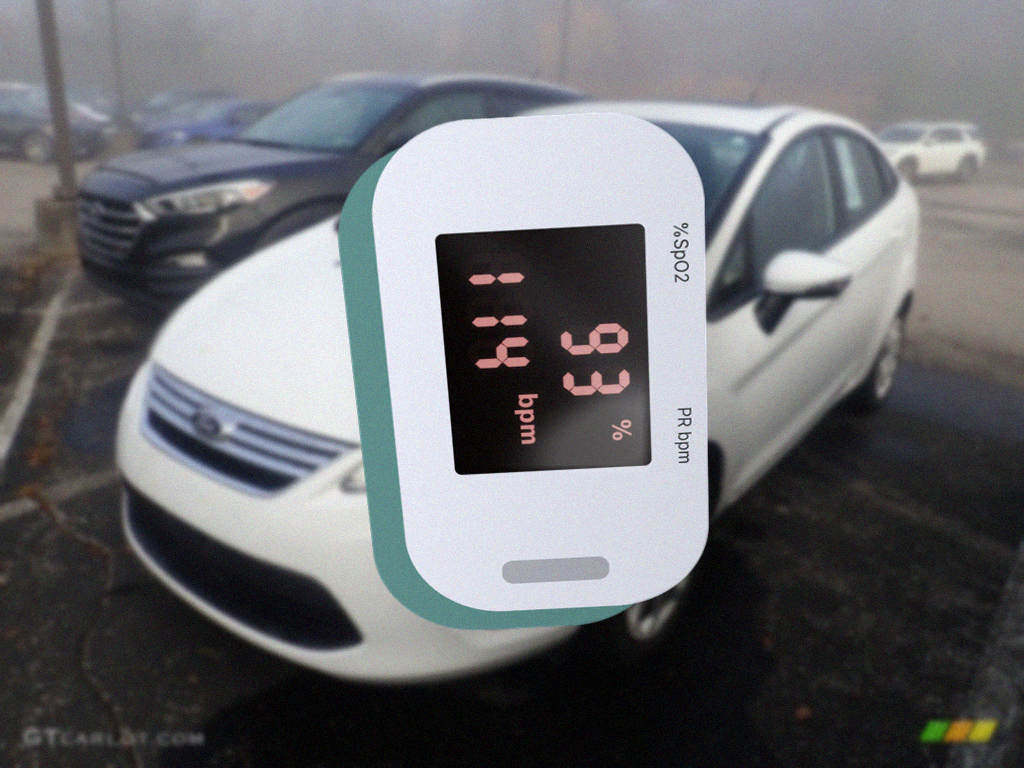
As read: 114; bpm
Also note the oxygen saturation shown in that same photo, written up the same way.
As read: 93; %
